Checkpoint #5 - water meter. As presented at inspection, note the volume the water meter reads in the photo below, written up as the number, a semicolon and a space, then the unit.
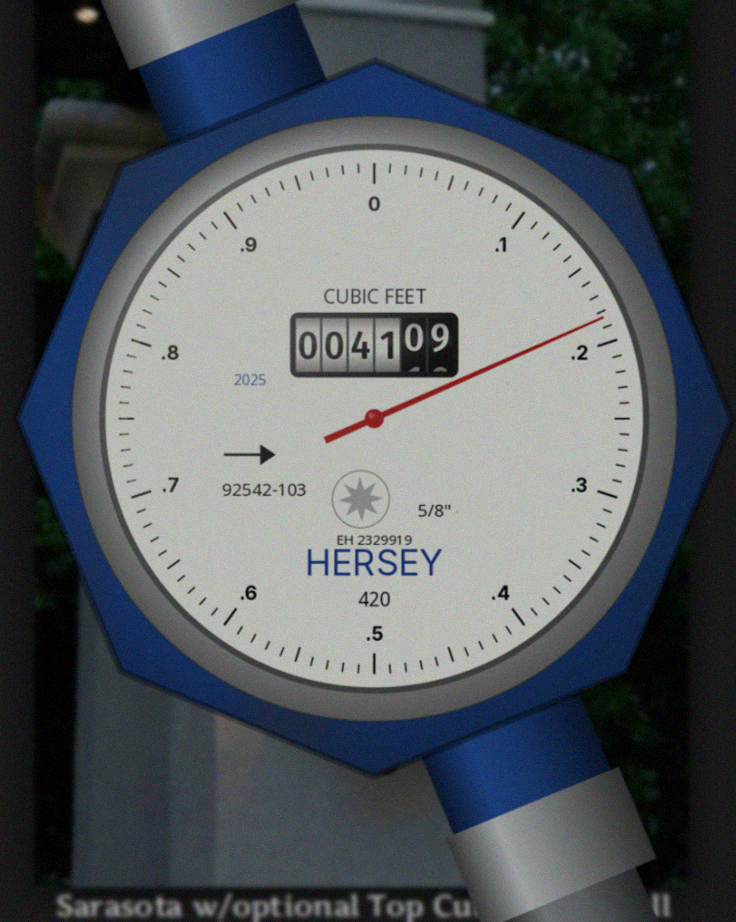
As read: 4109.18; ft³
